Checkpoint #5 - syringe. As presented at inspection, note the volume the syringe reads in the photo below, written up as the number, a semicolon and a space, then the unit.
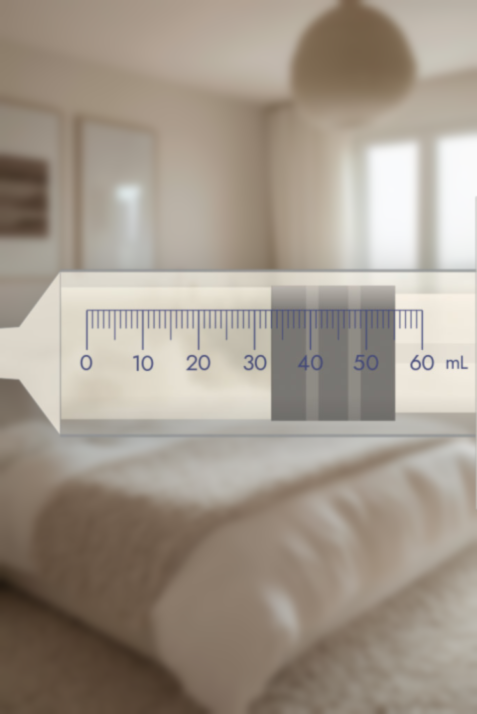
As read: 33; mL
